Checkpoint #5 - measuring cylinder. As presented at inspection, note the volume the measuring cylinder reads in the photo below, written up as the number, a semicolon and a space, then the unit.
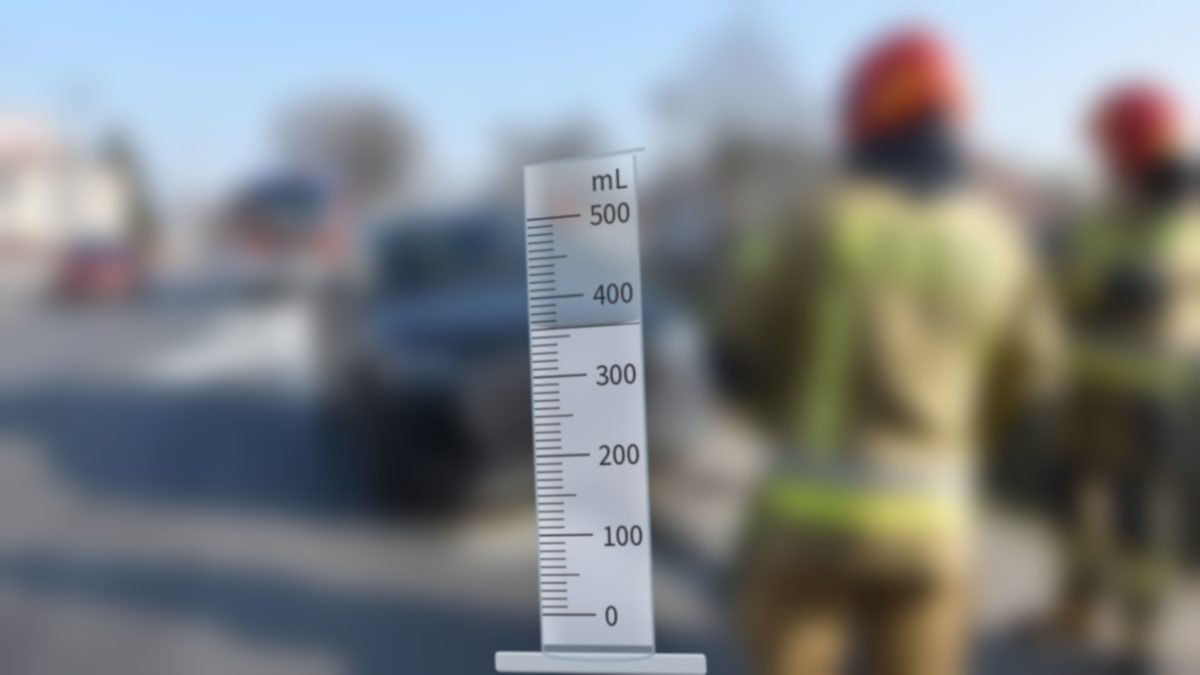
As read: 360; mL
